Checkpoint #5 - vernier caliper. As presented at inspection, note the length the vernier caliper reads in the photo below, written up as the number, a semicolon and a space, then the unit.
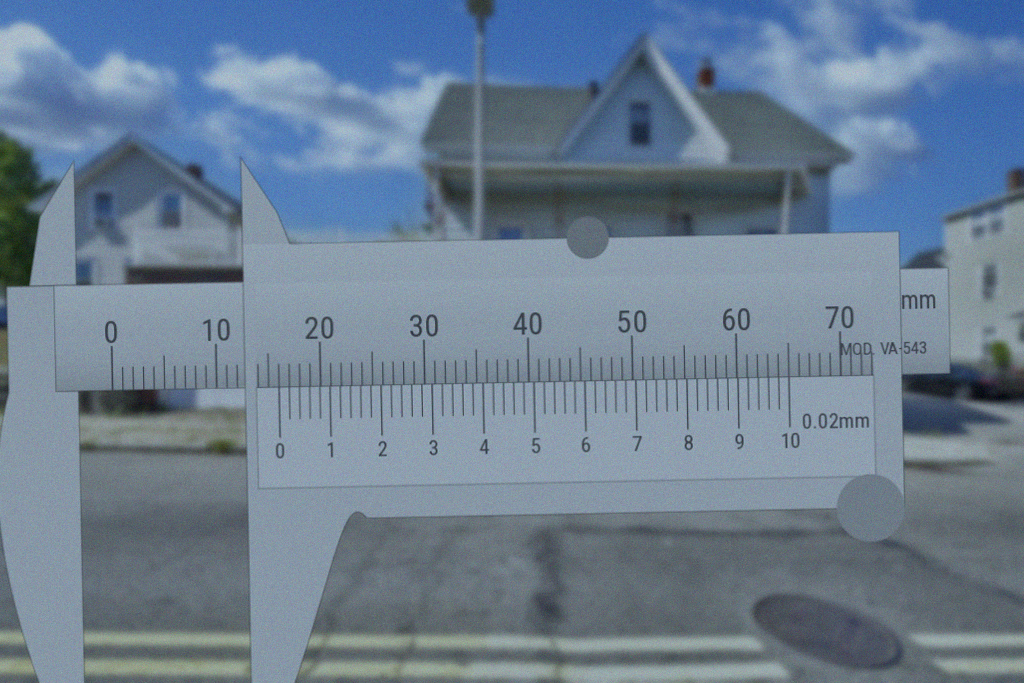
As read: 16.0; mm
